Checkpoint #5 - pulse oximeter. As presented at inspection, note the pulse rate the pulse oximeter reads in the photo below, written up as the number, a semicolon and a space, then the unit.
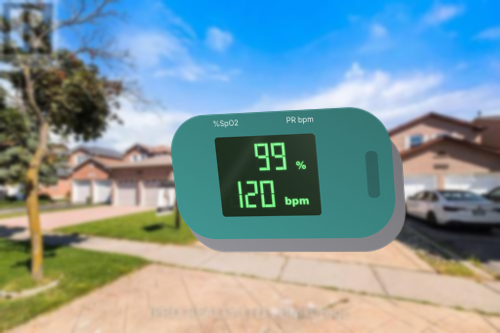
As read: 120; bpm
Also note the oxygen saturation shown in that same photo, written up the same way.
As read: 99; %
